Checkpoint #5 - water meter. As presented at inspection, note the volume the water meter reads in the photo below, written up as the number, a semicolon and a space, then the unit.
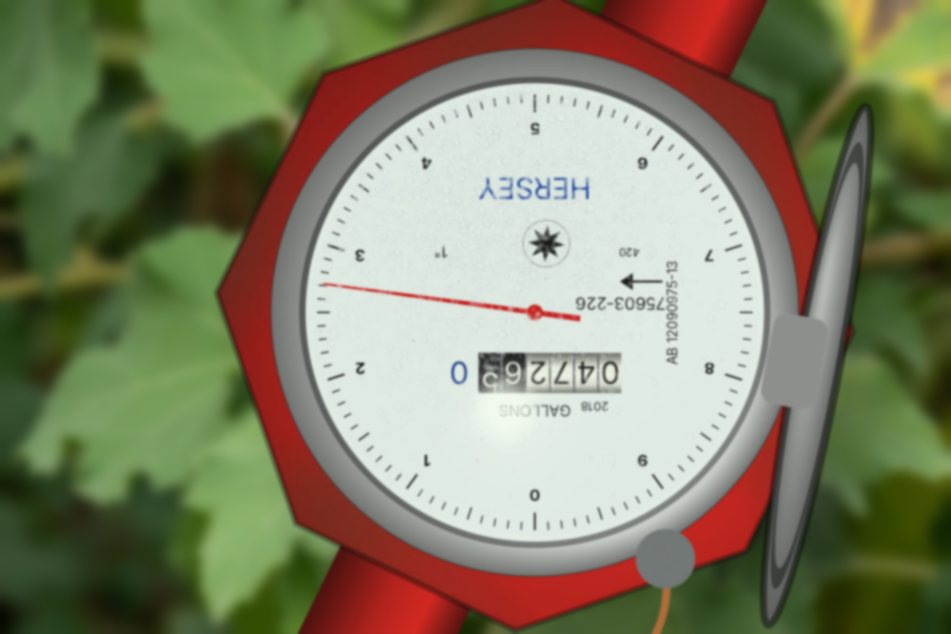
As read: 472652.7; gal
